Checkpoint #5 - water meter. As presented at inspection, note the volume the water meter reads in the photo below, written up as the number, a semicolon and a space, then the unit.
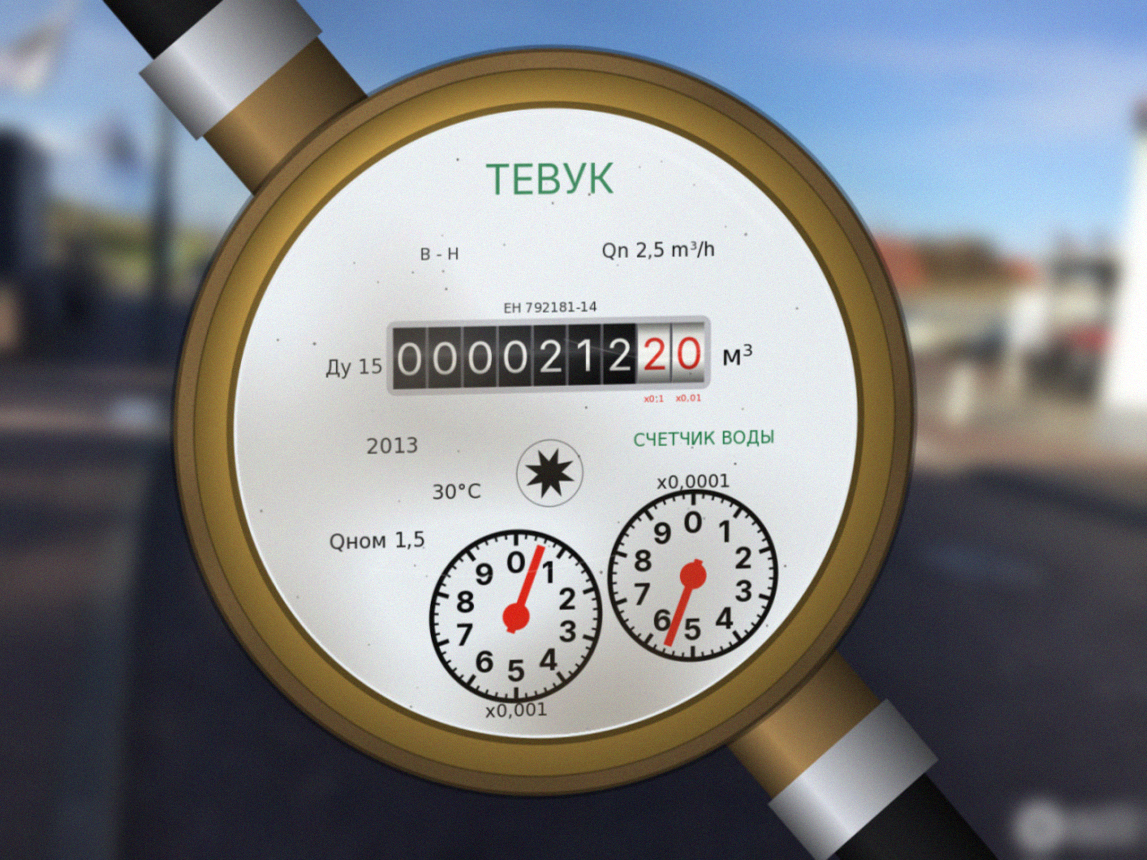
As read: 212.2005; m³
